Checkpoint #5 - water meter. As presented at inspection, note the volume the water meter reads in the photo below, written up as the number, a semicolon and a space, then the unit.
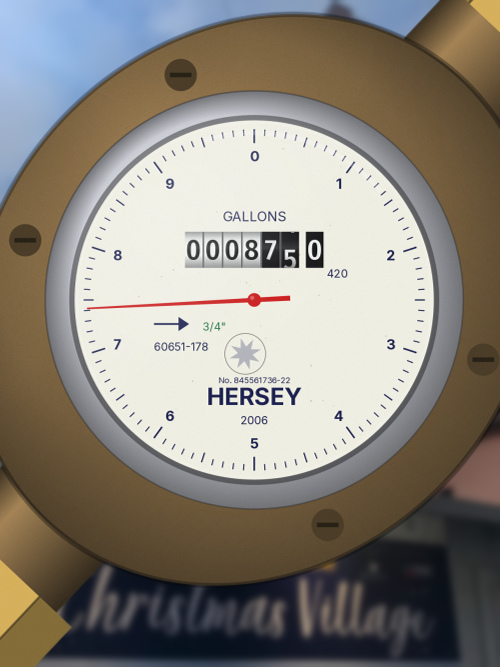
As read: 8747.4; gal
